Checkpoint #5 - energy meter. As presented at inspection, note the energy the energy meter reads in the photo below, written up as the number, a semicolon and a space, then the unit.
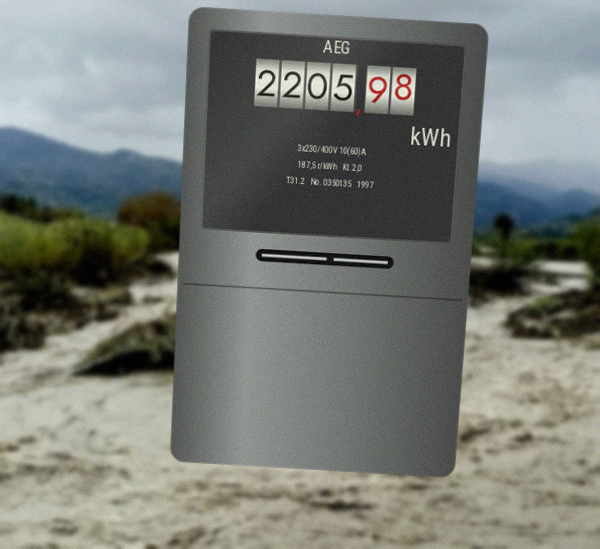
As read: 2205.98; kWh
